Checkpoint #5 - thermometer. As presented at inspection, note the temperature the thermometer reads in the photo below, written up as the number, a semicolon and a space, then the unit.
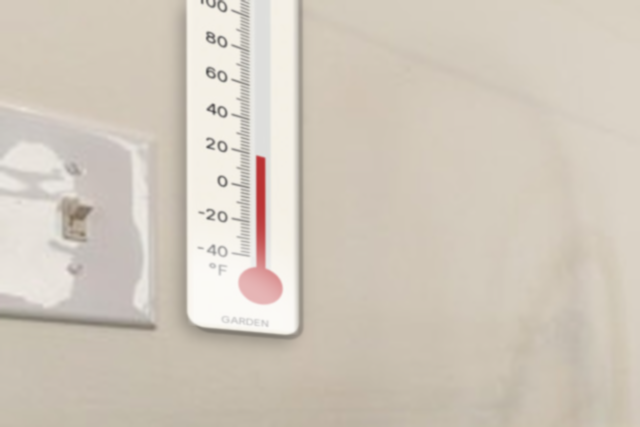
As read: 20; °F
